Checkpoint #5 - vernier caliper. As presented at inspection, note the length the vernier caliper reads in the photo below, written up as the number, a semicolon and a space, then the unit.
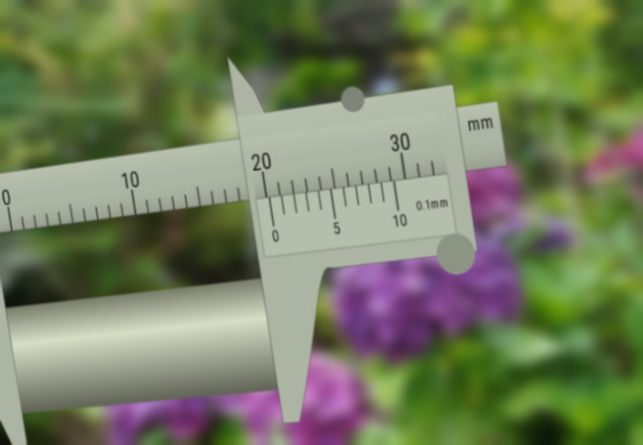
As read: 20.2; mm
